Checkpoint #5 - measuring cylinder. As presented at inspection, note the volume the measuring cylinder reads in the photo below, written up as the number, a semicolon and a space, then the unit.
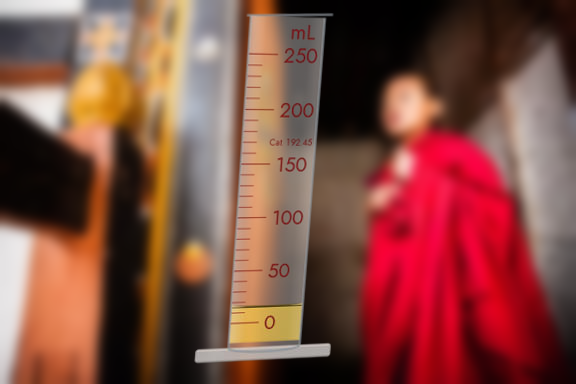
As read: 15; mL
